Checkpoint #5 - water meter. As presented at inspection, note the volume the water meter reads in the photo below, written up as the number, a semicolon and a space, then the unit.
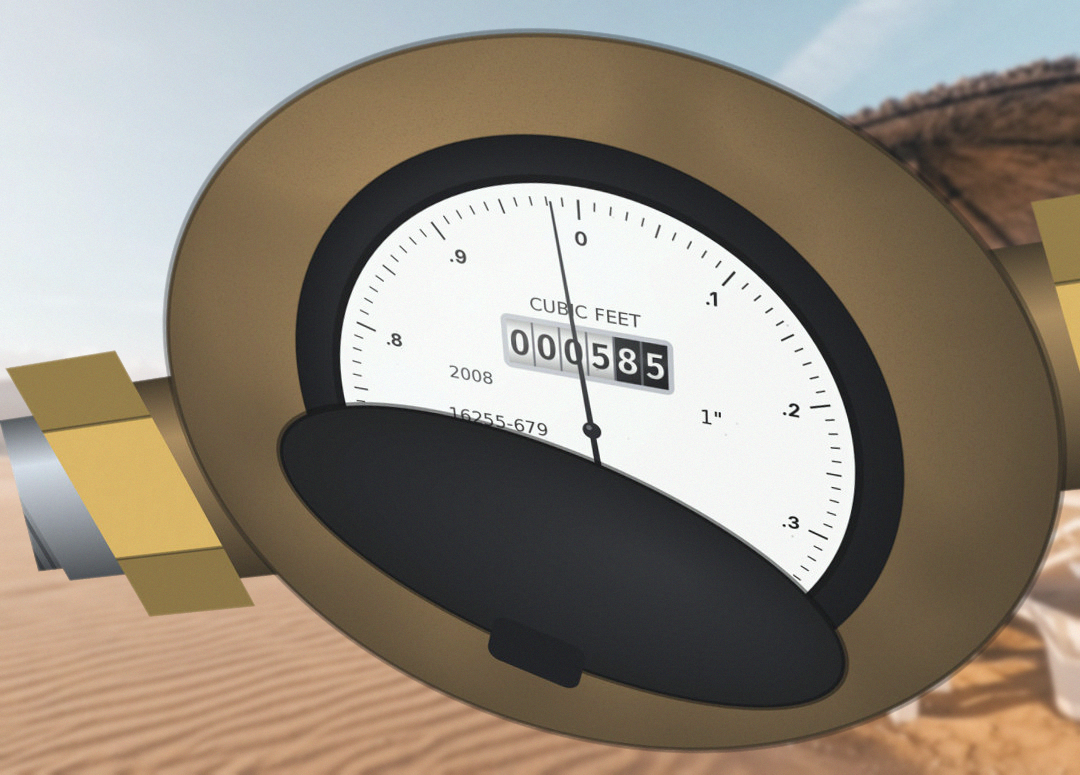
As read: 584.98; ft³
